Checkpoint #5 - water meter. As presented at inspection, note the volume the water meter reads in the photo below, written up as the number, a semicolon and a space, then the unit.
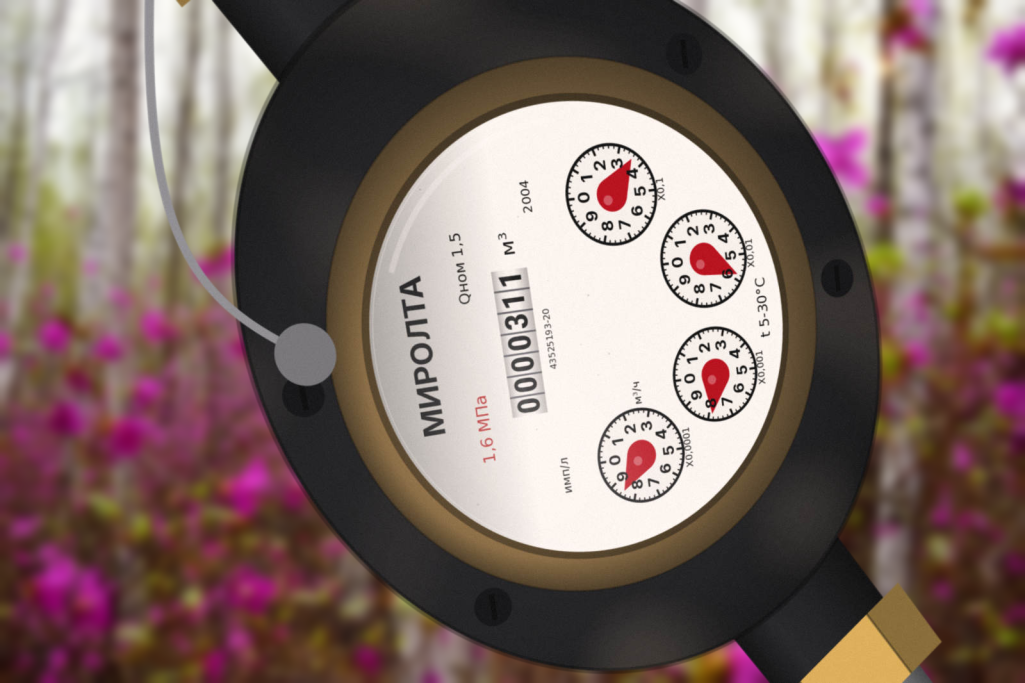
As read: 311.3578; m³
